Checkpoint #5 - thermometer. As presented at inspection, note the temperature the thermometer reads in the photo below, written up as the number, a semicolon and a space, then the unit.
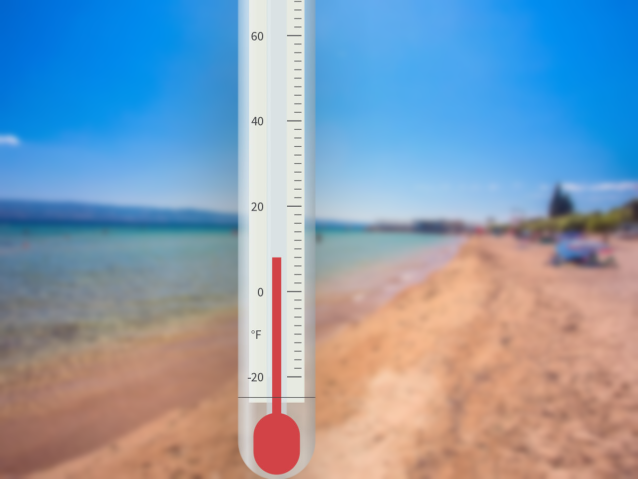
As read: 8; °F
